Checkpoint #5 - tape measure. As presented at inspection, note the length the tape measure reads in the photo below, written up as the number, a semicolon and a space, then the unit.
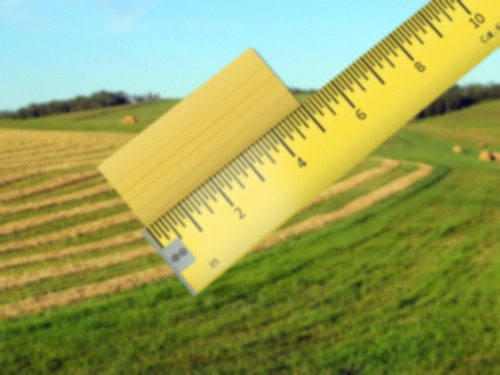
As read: 5; in
